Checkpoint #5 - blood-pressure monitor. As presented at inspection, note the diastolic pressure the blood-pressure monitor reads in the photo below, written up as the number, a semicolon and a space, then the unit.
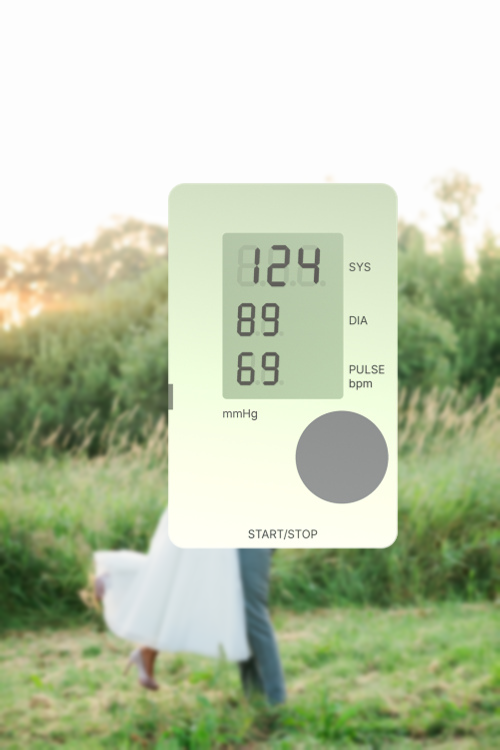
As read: 89; mmHg
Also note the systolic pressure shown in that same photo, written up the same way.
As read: 124; mmHg
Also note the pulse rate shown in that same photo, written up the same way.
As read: 69; bpm
